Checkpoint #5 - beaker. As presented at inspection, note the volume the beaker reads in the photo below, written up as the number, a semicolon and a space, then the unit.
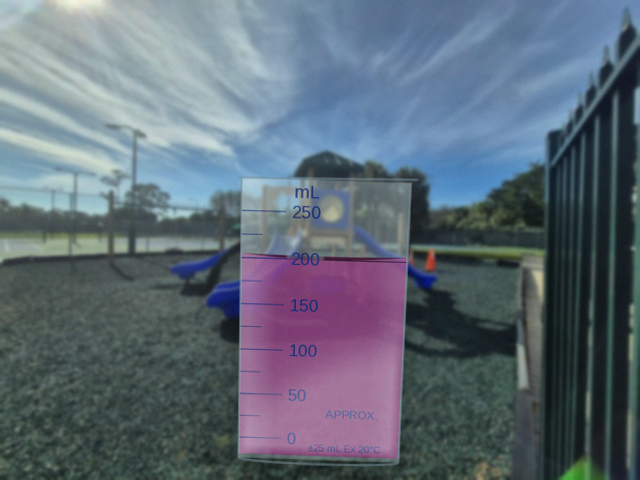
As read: 200; mL
